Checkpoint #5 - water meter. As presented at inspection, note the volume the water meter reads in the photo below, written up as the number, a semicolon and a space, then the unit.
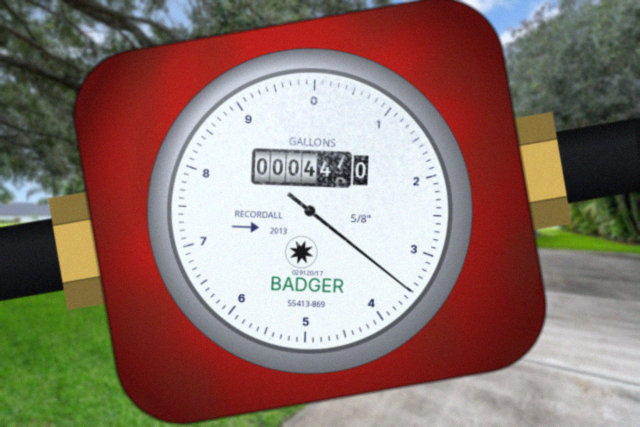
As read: 4473.5; gal
